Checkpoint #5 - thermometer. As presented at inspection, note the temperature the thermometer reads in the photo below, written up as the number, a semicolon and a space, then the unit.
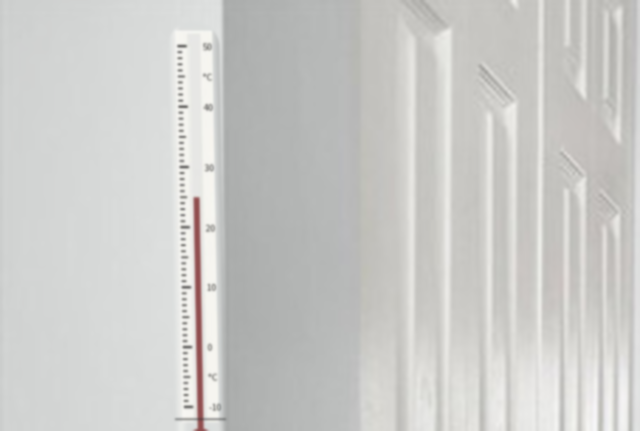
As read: 25; °C
